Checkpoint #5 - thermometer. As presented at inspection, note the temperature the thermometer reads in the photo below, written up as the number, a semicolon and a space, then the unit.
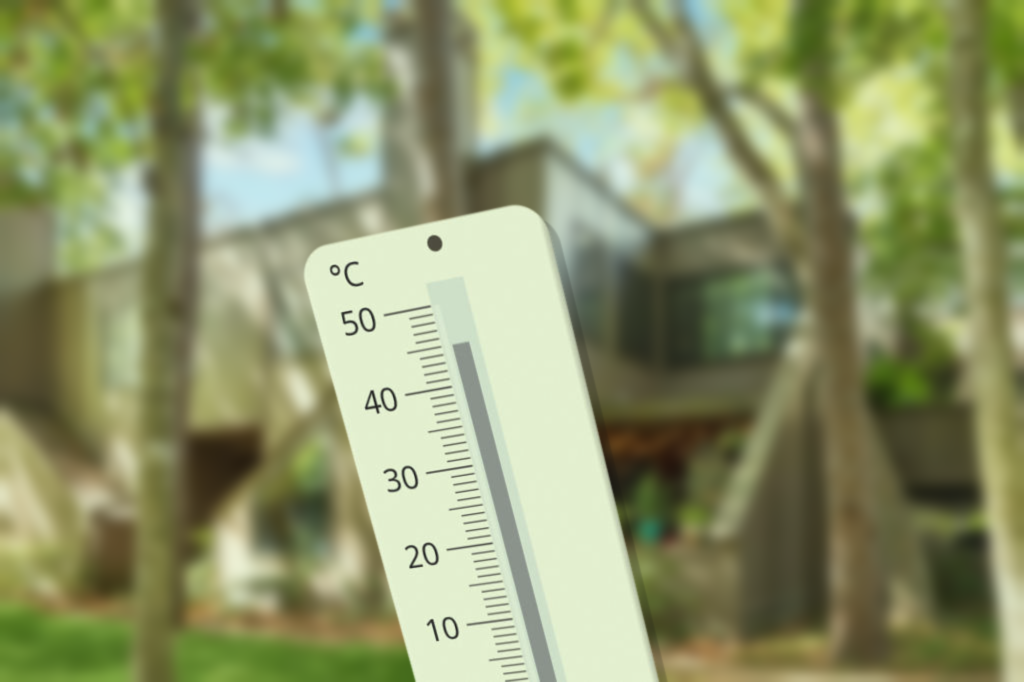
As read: 45; °C
